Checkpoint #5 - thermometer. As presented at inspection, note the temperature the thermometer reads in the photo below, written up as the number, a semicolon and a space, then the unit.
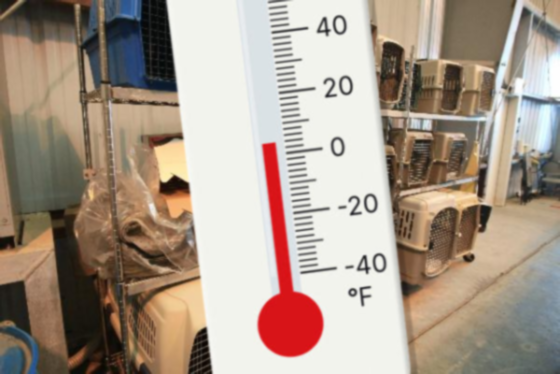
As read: 4; °F
